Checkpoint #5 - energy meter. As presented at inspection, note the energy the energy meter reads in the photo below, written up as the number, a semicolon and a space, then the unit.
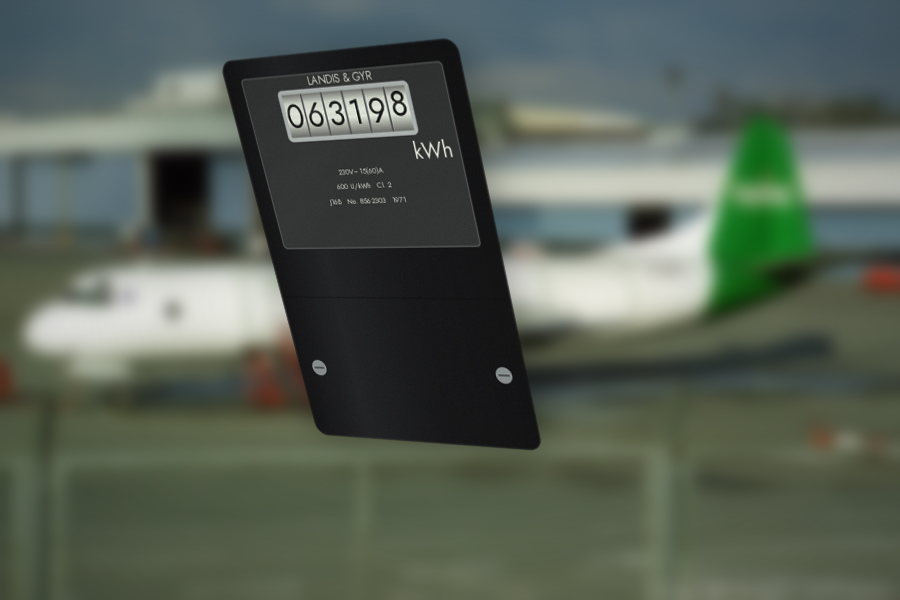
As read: 63198; kWh
